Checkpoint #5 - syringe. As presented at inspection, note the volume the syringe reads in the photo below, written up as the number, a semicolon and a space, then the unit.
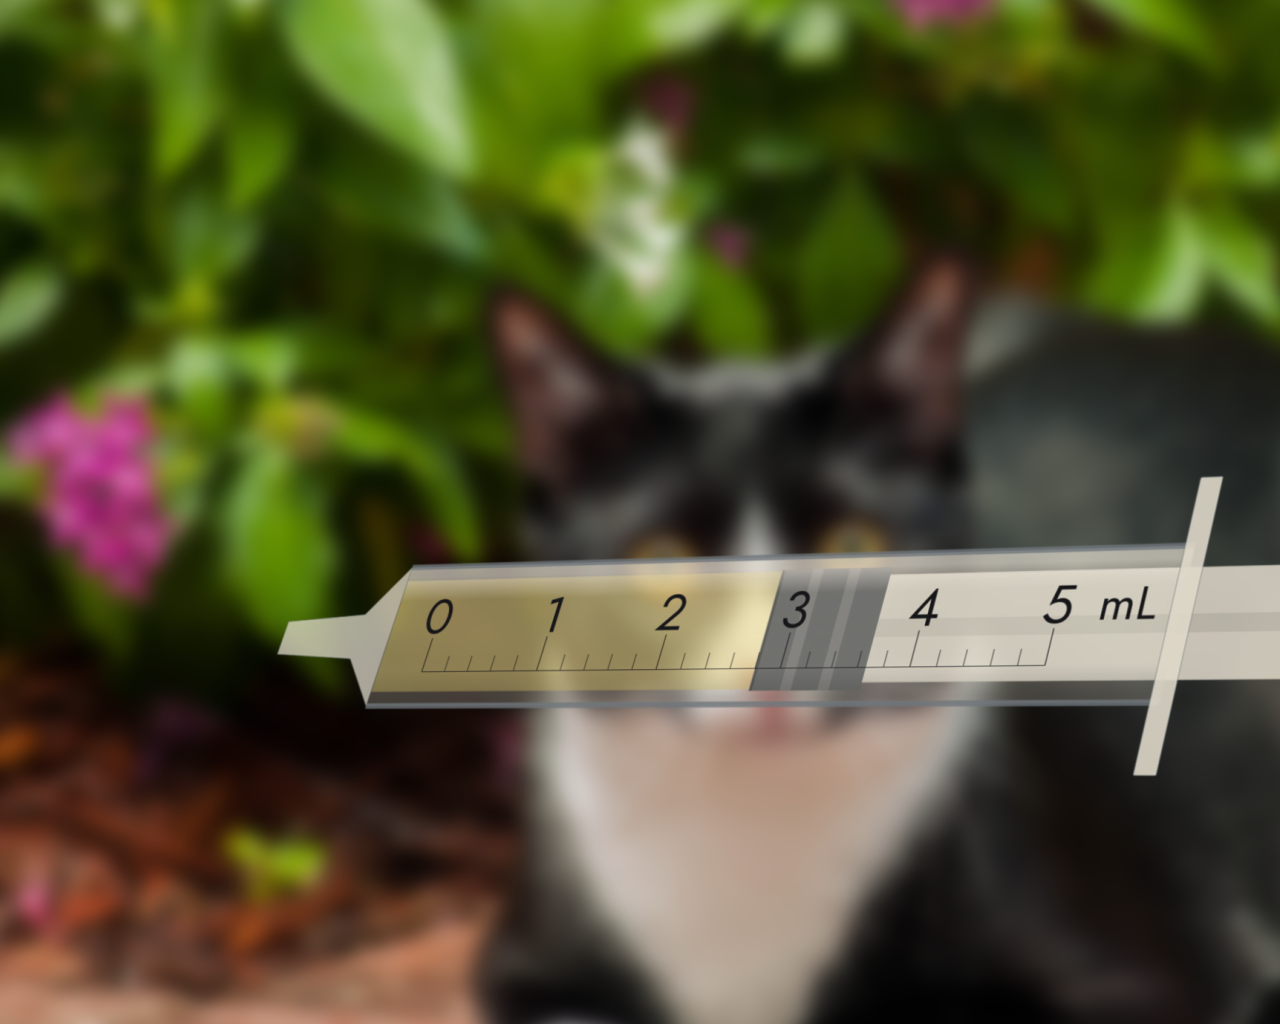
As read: 2.8; mL
